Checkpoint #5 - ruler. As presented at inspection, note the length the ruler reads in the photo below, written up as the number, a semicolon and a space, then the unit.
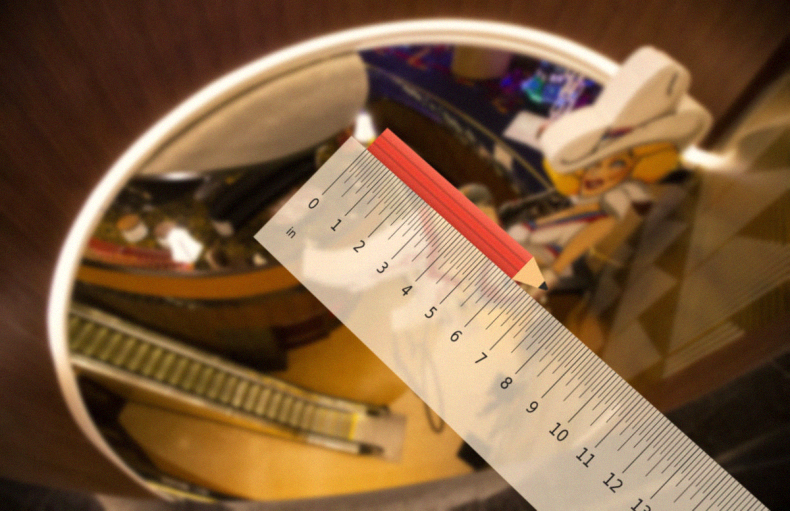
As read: 7; in
